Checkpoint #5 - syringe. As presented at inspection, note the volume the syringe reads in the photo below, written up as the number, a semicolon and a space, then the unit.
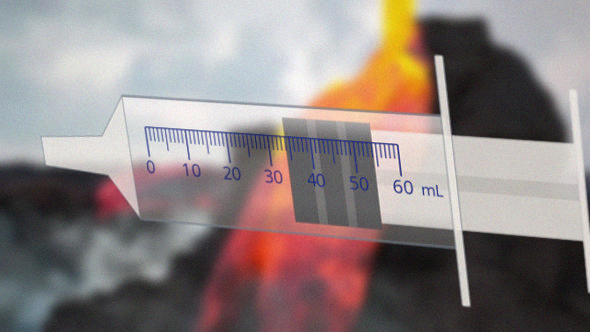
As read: 34; mL
